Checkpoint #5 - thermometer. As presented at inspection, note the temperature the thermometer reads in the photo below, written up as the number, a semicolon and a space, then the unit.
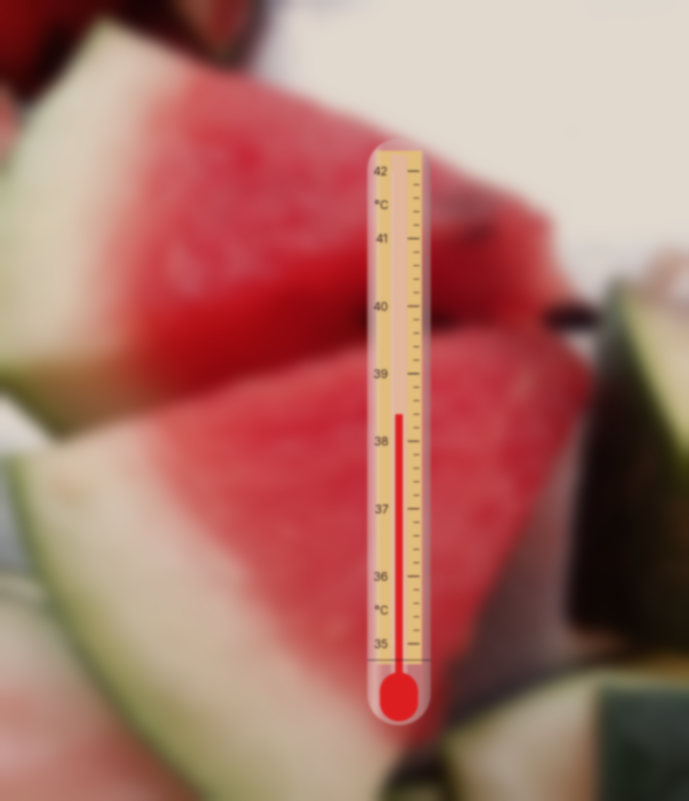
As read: 38.4; °C
